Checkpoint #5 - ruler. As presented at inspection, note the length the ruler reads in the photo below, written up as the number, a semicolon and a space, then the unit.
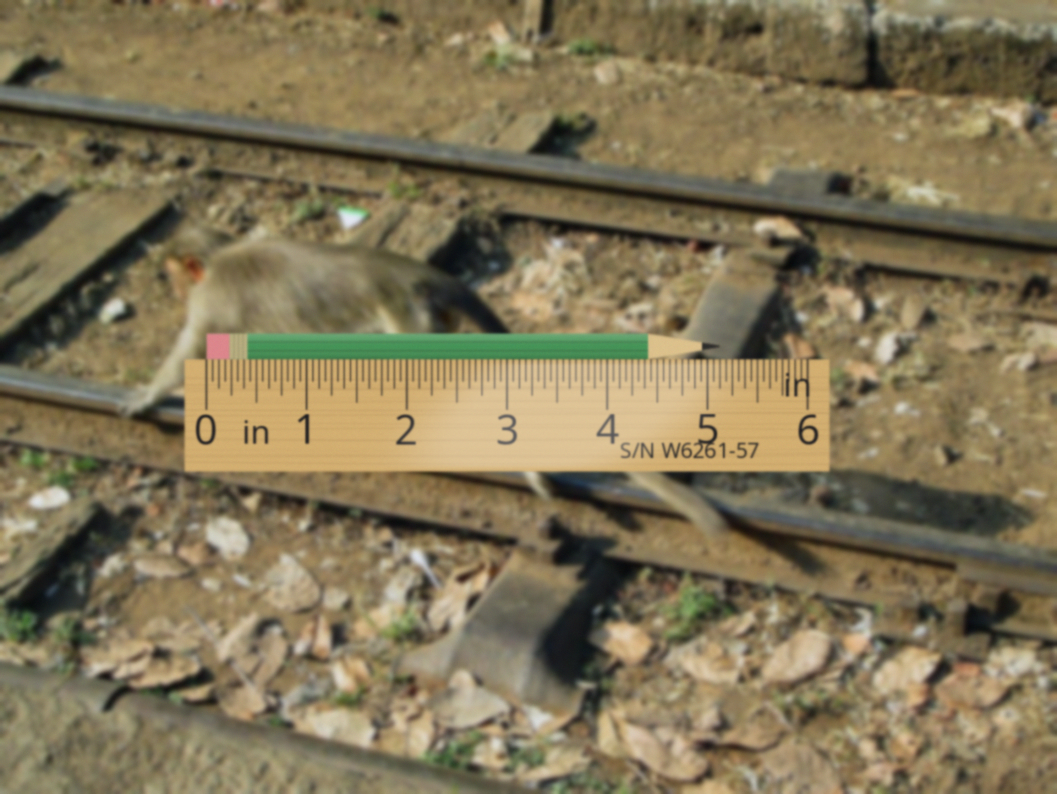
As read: 5.125; in
